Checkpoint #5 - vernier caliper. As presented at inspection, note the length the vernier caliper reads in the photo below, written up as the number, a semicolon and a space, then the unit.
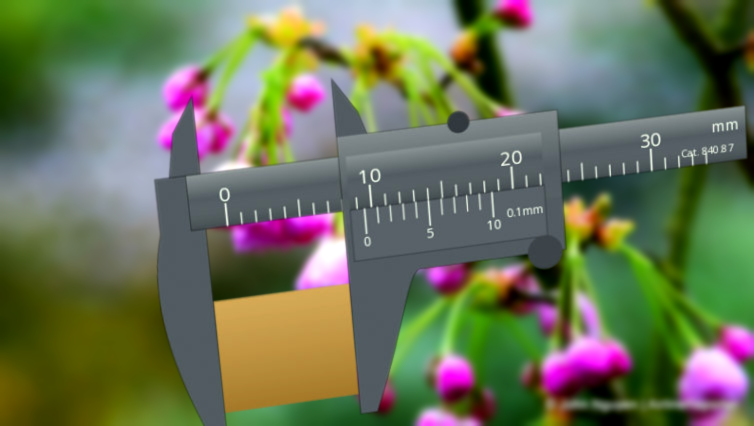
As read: 9.5; mm
